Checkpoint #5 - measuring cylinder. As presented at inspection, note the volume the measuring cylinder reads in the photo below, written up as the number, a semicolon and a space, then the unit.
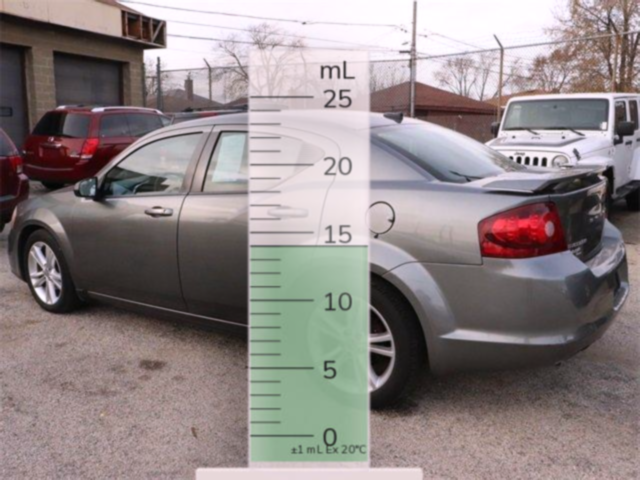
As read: 14; mL
